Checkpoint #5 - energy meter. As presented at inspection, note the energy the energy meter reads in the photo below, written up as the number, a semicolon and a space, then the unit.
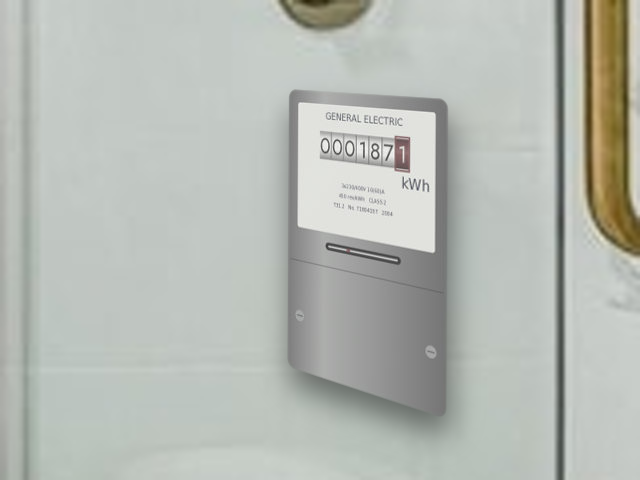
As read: 187.1; kWh
